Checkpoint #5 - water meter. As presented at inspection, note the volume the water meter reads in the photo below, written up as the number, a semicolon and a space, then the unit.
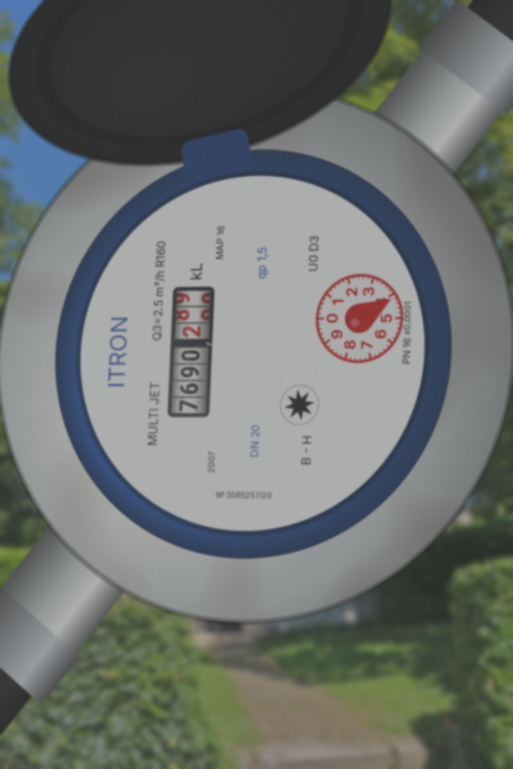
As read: 7690.2894; kL
